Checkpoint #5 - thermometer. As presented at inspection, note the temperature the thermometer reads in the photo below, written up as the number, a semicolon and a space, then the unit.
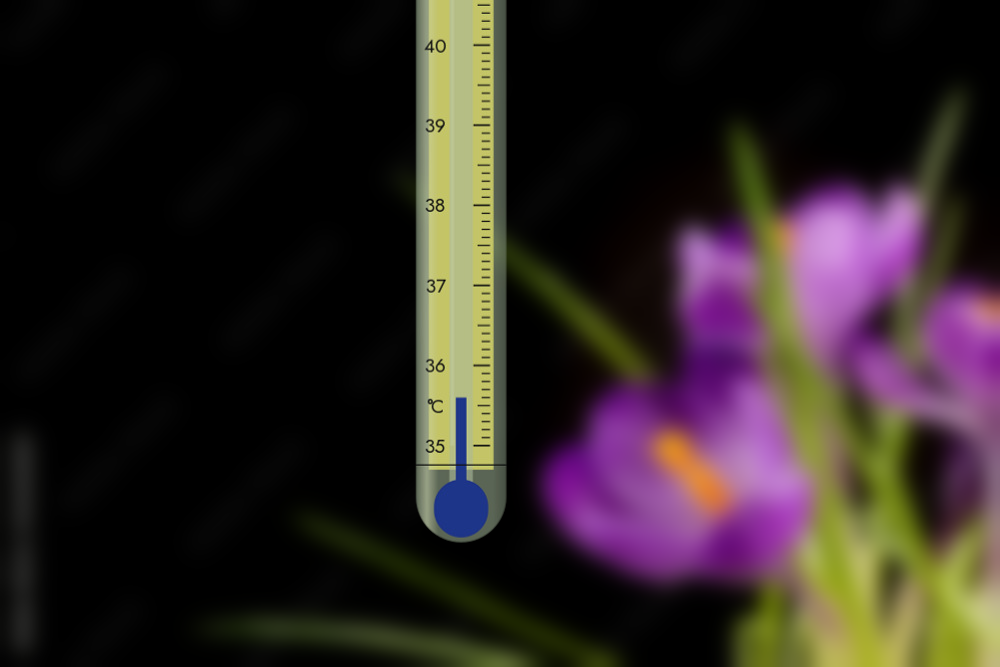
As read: 35.6; °C
